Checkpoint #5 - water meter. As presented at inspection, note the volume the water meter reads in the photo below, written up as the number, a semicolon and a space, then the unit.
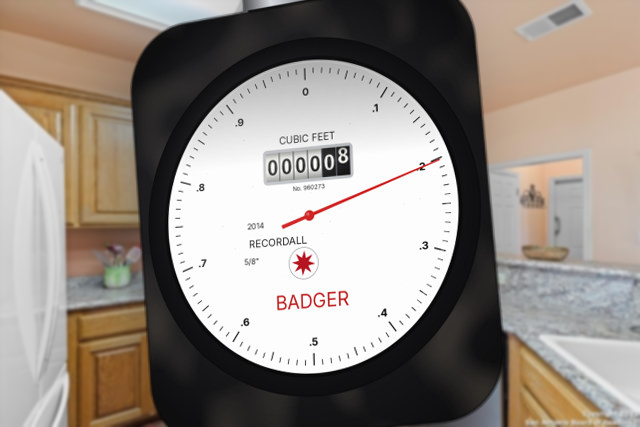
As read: 8.20; ft³
